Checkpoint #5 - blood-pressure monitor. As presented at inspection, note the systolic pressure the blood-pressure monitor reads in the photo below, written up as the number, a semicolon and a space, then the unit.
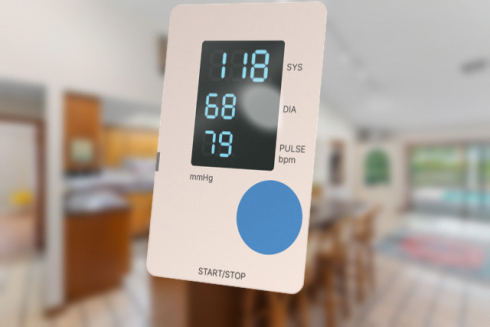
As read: 118; mmHg
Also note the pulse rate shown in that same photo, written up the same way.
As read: 79; bpm
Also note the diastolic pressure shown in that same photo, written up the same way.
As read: 68; mmHg
